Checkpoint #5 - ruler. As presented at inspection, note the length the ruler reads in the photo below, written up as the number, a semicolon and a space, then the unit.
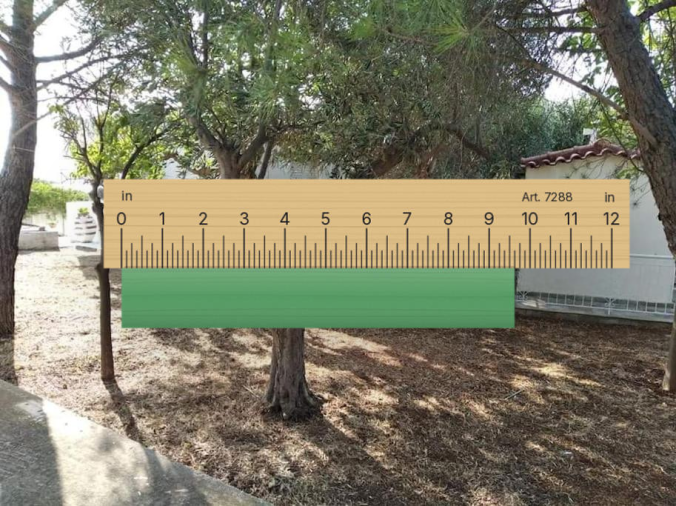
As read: 9.625; in
